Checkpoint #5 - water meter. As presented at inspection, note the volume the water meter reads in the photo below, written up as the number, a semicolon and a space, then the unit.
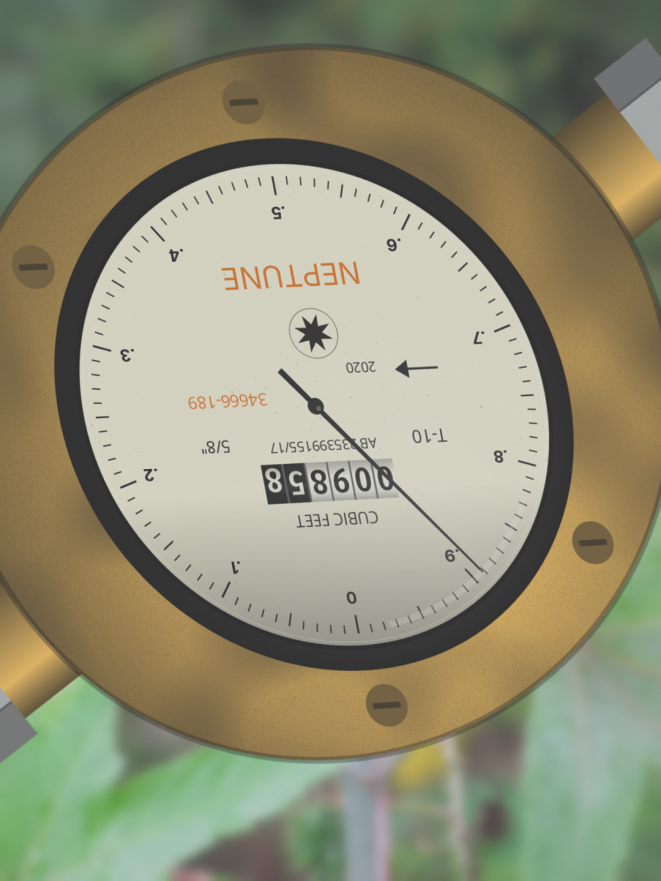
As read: 9857.89; ft³
